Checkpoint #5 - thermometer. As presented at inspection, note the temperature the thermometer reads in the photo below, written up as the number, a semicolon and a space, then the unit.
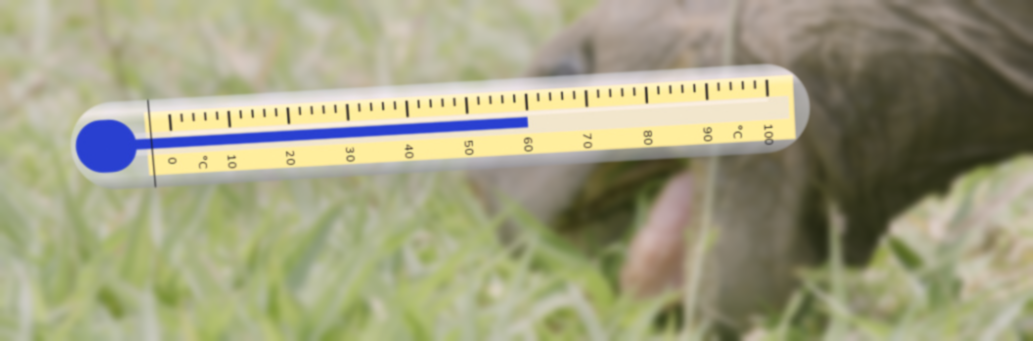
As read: 60; °C
